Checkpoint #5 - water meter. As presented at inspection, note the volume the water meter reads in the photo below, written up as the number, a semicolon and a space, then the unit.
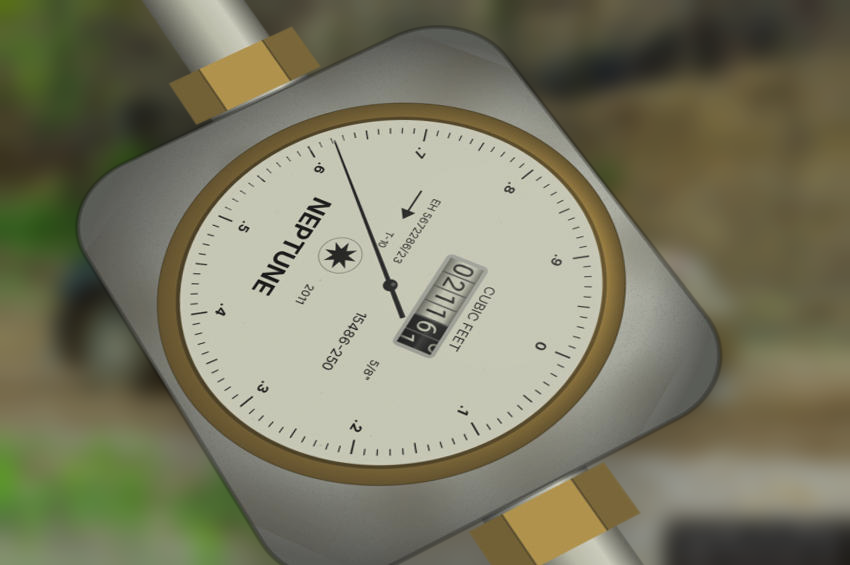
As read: 21160.62; ft³
